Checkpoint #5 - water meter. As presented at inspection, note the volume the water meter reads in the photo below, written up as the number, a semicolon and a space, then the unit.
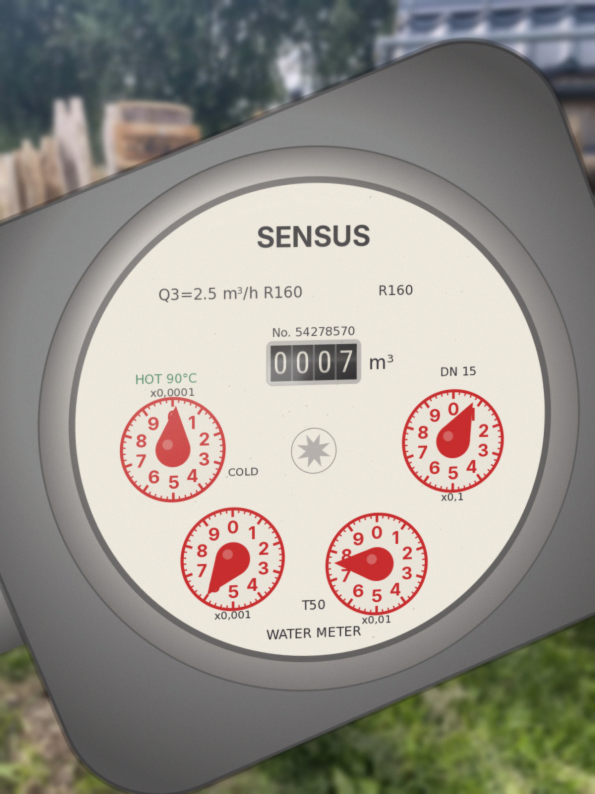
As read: 7.0760; m³
